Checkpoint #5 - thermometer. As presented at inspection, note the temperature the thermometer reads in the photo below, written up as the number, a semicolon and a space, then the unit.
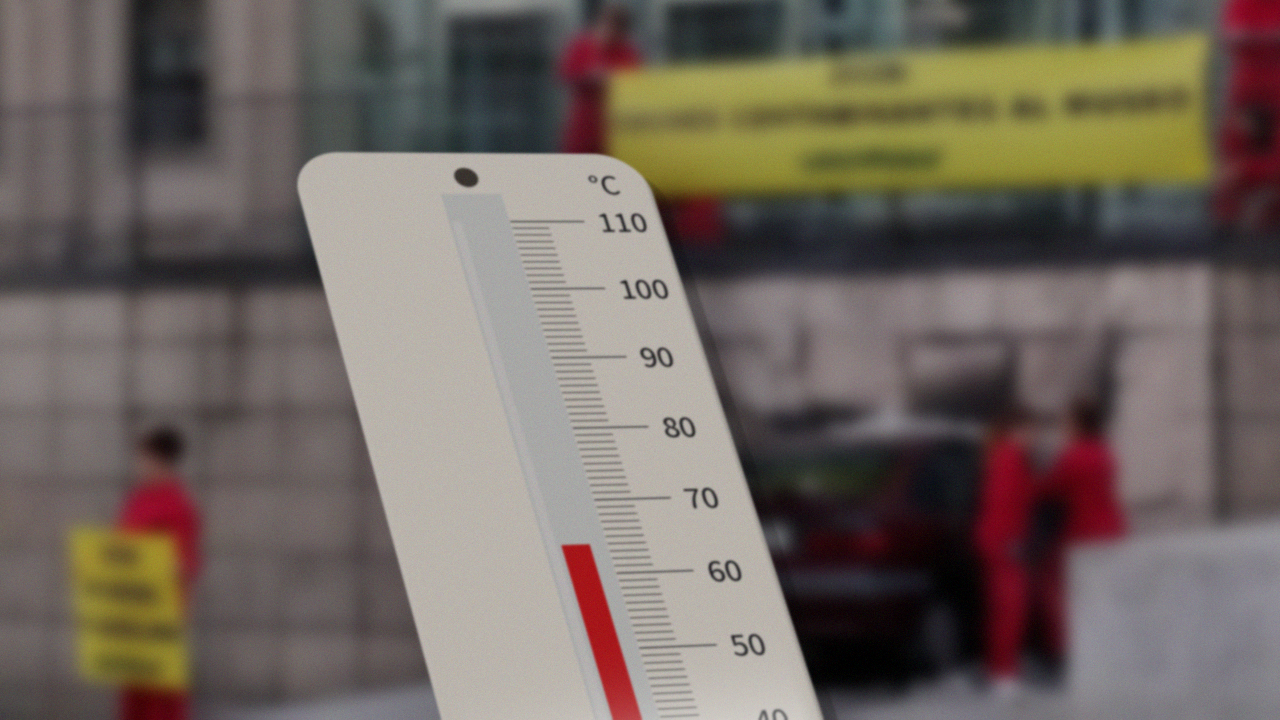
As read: 64; °C
